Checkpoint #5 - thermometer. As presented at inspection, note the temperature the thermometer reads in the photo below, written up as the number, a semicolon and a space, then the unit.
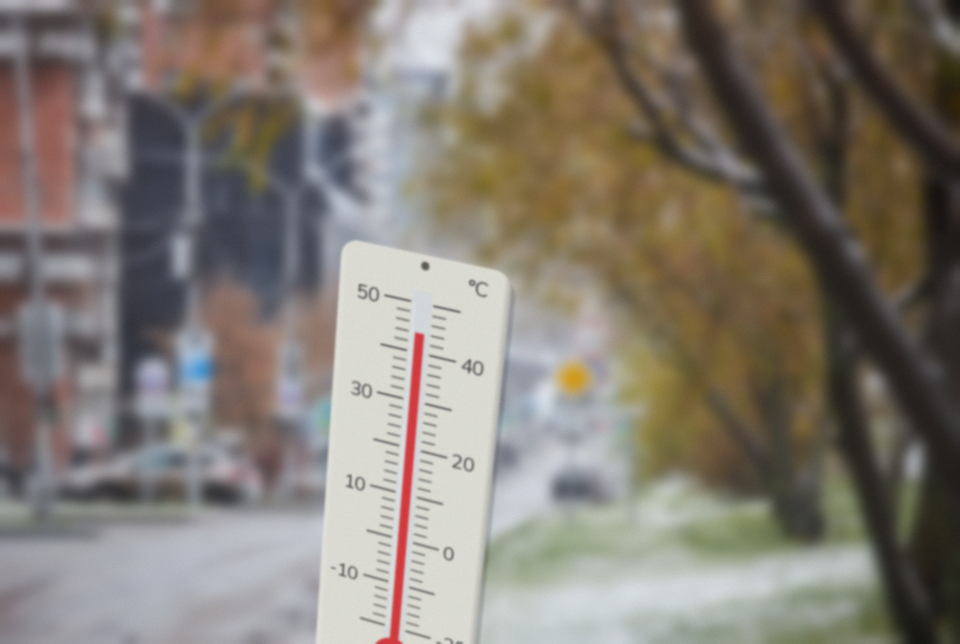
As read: 44; °C
